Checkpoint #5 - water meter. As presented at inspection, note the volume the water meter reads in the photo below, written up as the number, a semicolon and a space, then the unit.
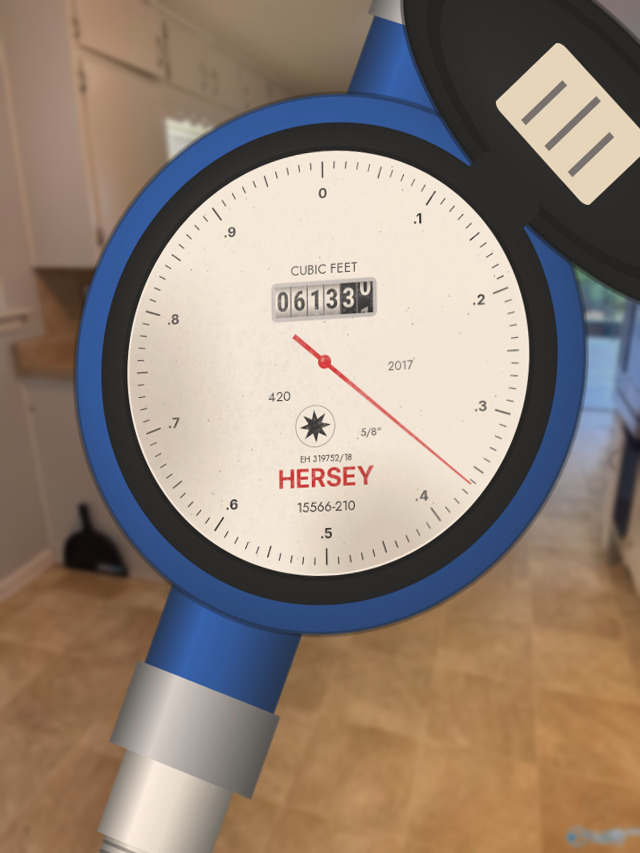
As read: 61330.36; ft³
